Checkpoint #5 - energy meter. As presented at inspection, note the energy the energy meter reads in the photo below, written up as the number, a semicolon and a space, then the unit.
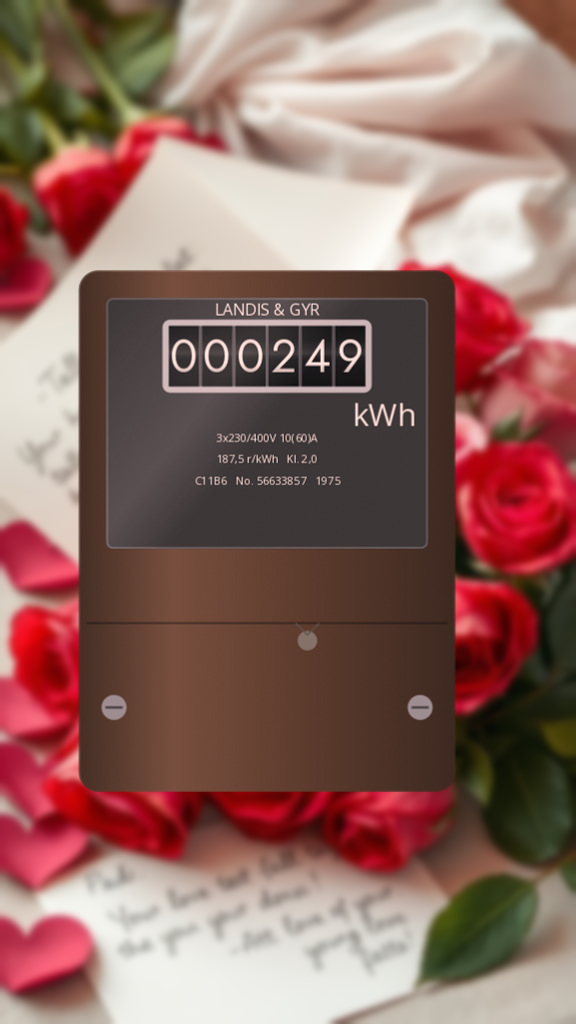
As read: 249; kWh
